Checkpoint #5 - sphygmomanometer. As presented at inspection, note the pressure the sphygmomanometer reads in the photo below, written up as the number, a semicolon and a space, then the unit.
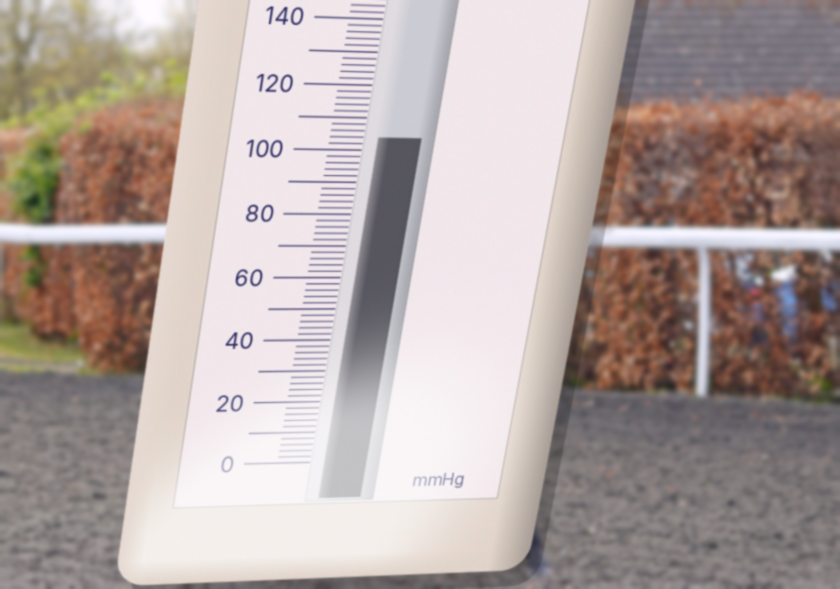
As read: 104; mmHg
